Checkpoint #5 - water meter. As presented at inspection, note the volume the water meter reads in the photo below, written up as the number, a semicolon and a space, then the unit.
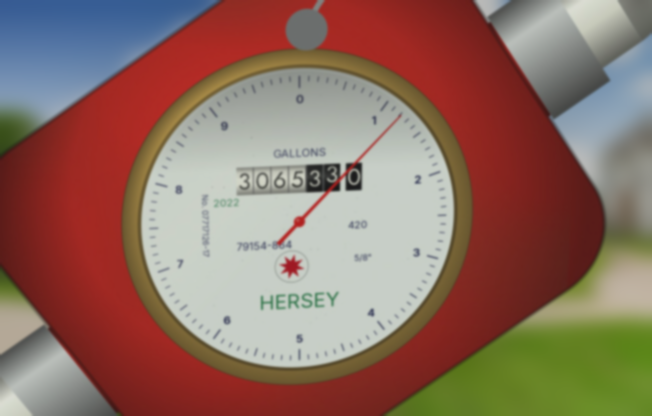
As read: 3065331.2; gal
